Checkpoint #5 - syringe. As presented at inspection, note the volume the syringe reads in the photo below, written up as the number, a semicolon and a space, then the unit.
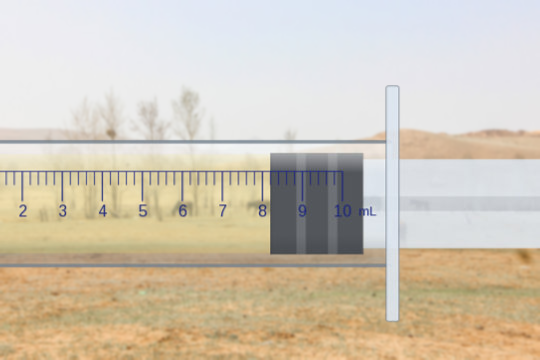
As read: 8.2; mL
